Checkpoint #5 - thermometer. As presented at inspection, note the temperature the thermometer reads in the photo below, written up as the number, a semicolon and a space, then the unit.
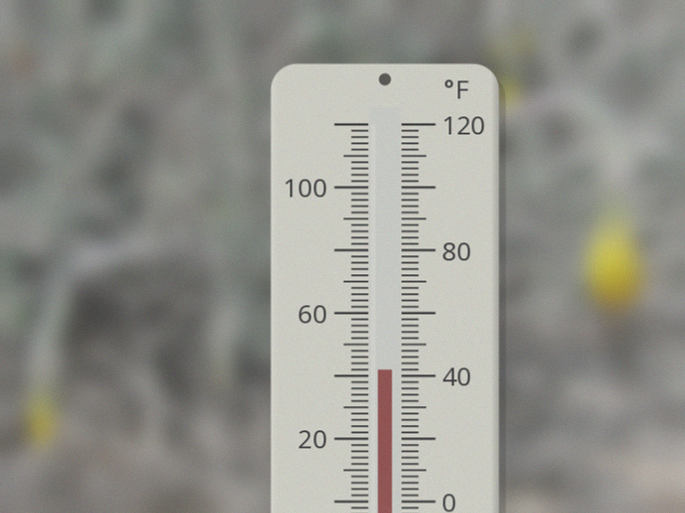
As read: 42; °F
